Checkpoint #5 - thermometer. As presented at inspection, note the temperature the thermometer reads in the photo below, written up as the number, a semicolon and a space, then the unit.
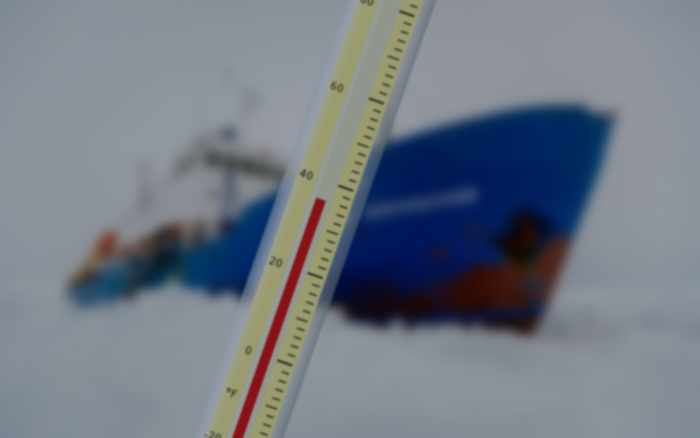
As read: 36; °F
